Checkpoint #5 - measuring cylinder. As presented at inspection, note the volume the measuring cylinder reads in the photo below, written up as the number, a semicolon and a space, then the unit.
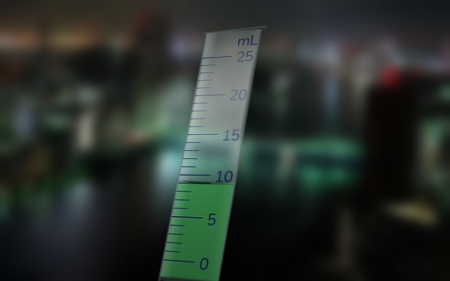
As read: 9; mL
